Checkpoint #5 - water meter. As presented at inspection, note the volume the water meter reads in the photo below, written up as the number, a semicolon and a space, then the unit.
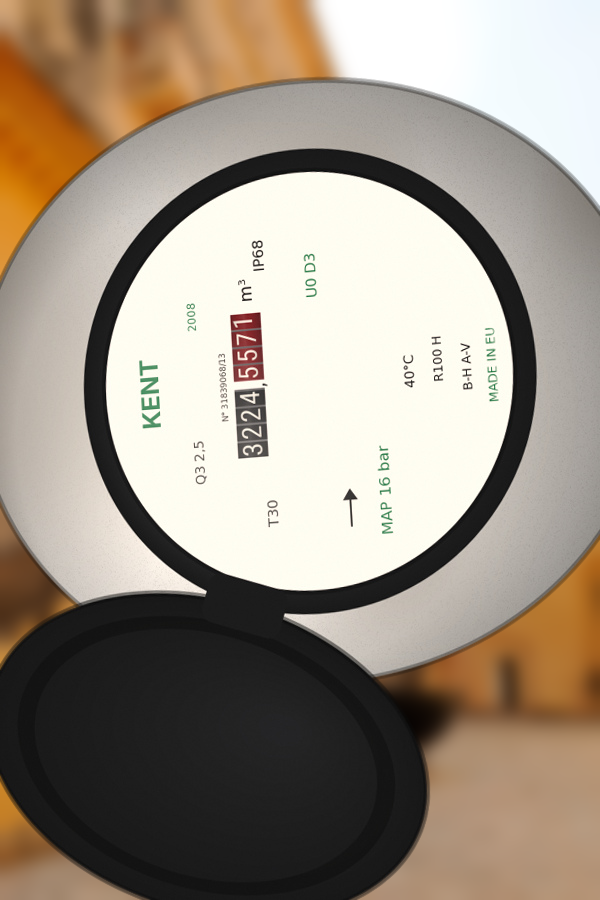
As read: 3224.5571; m³
